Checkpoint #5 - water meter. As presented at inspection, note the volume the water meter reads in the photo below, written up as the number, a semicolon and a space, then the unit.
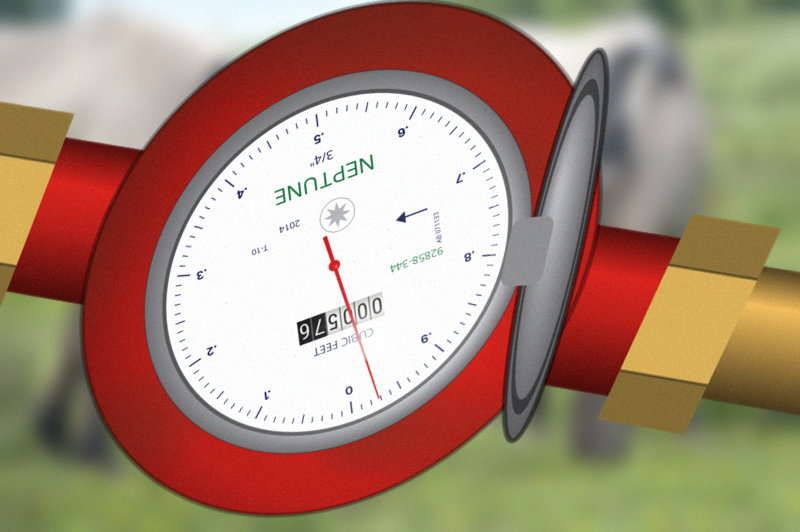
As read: 575.97; ft³
